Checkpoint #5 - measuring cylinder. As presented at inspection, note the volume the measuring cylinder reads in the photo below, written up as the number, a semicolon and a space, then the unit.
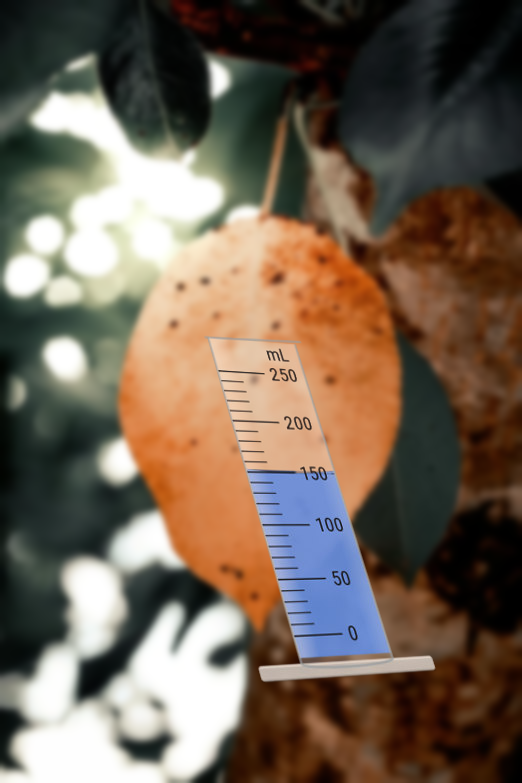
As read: 150; mL
